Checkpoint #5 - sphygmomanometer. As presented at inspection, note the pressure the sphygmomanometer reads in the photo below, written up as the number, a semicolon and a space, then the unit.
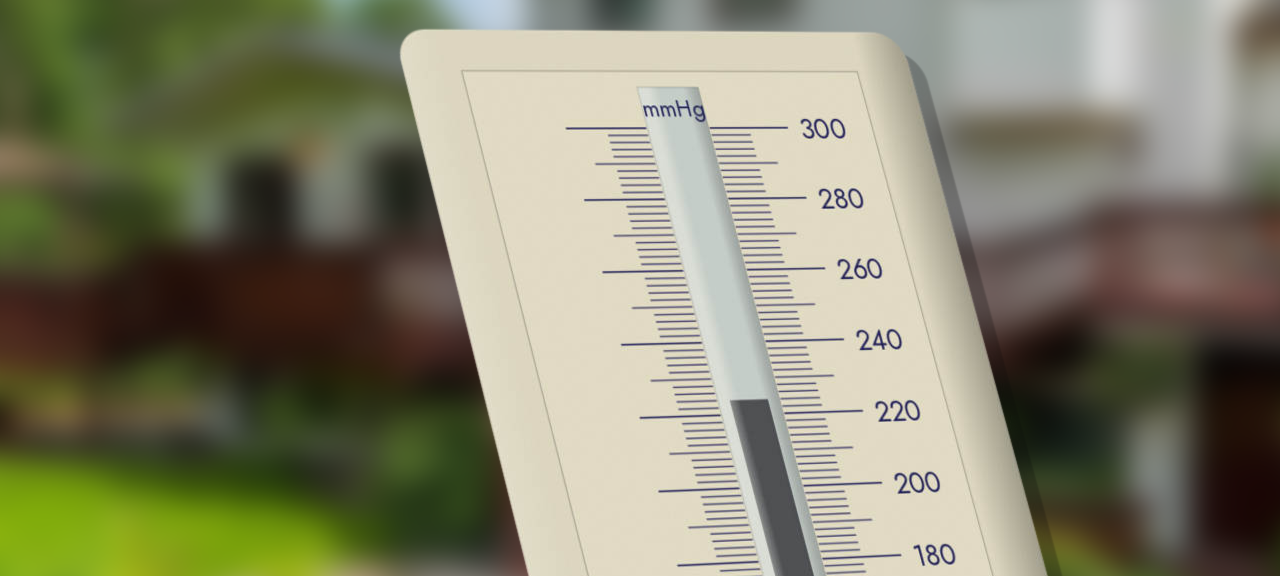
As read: 224; mmHg
